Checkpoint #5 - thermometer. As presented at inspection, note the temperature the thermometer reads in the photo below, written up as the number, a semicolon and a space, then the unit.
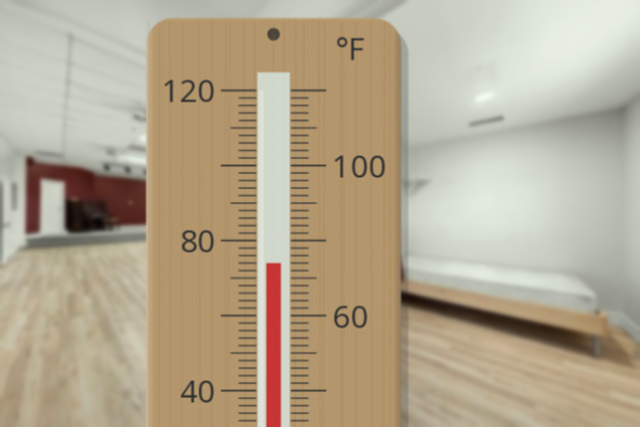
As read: 74; °F
